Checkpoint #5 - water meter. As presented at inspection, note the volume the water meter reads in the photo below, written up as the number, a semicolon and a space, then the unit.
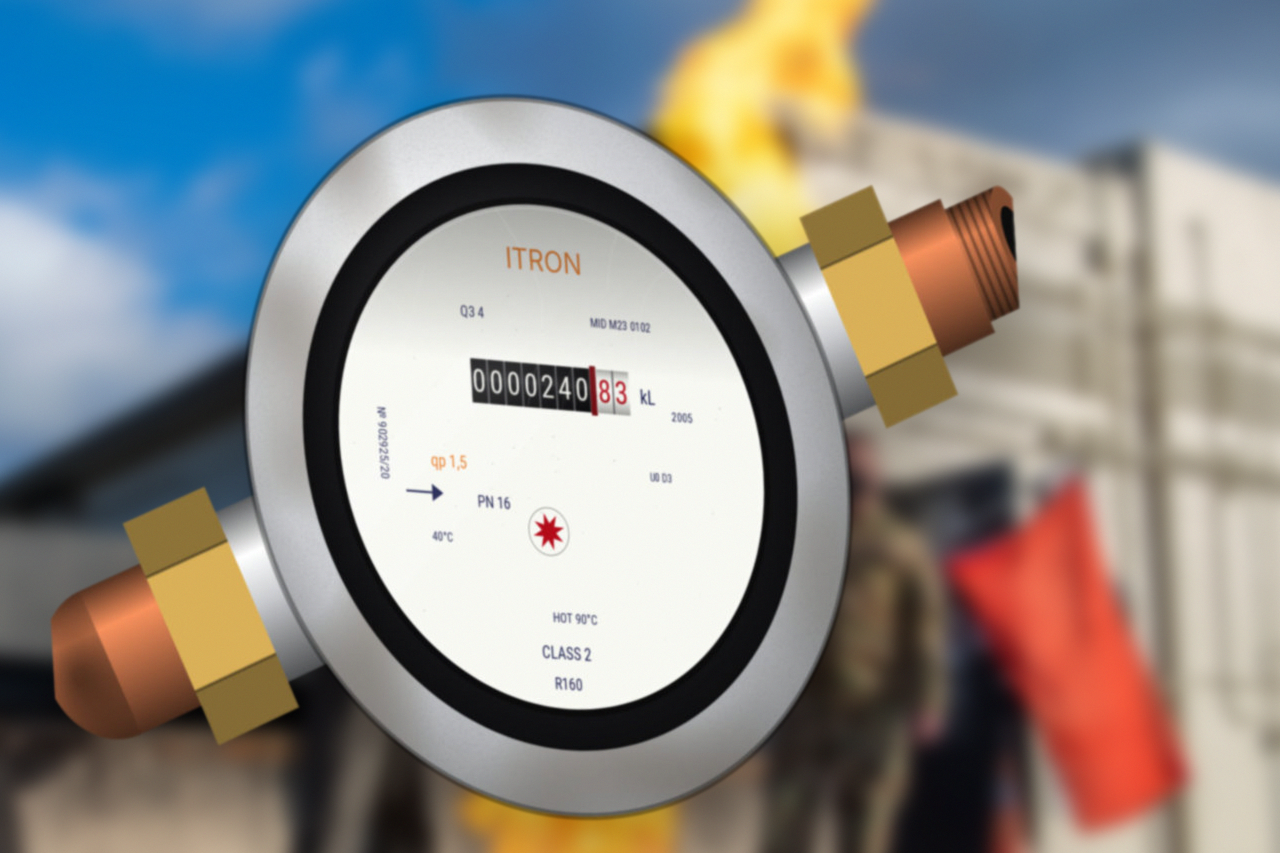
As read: 240.83; kL
